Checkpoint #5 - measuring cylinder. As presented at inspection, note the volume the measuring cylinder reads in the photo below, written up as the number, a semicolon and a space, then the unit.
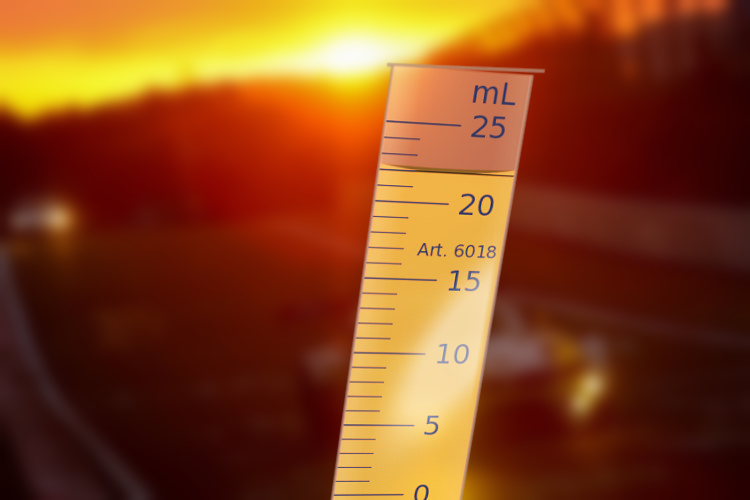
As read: 22; mL
